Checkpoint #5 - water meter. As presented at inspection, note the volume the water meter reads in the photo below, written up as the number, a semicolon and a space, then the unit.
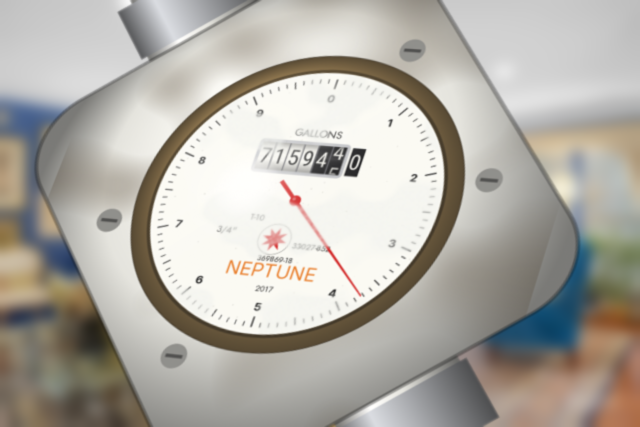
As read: 7159443.7; gal
